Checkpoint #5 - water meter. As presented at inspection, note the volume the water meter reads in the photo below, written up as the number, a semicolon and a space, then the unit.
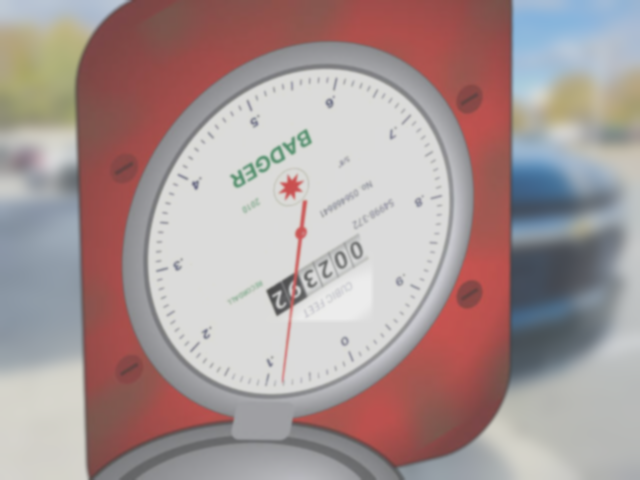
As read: 2392.08; ft³
